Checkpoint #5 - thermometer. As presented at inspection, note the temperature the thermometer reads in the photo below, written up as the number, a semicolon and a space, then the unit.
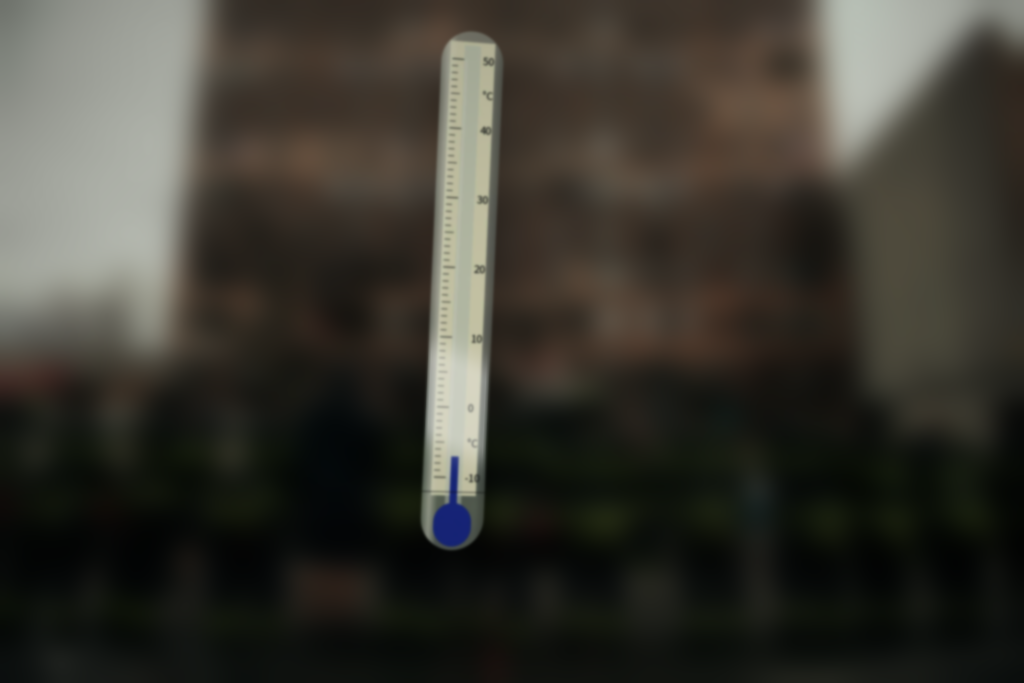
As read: -7; °C
